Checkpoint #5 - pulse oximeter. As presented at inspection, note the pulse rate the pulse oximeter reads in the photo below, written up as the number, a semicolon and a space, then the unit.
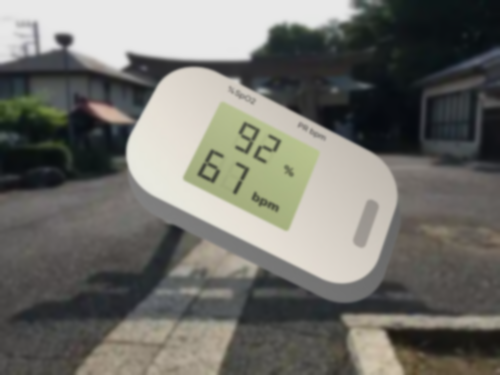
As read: 67; bpm
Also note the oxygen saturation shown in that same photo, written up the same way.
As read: 92; %
